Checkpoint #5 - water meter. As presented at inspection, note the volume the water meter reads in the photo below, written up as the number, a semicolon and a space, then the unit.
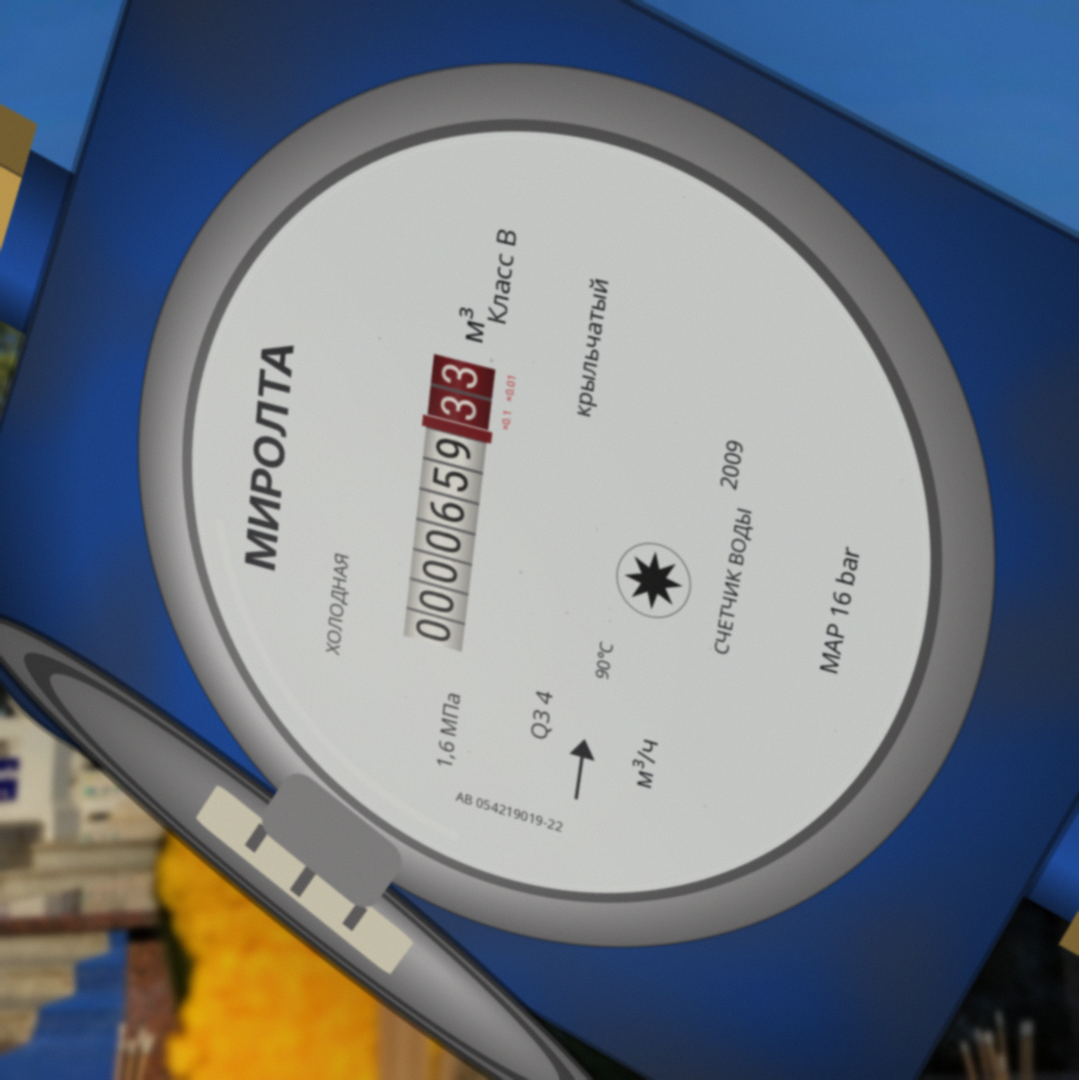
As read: 659.33; m³
